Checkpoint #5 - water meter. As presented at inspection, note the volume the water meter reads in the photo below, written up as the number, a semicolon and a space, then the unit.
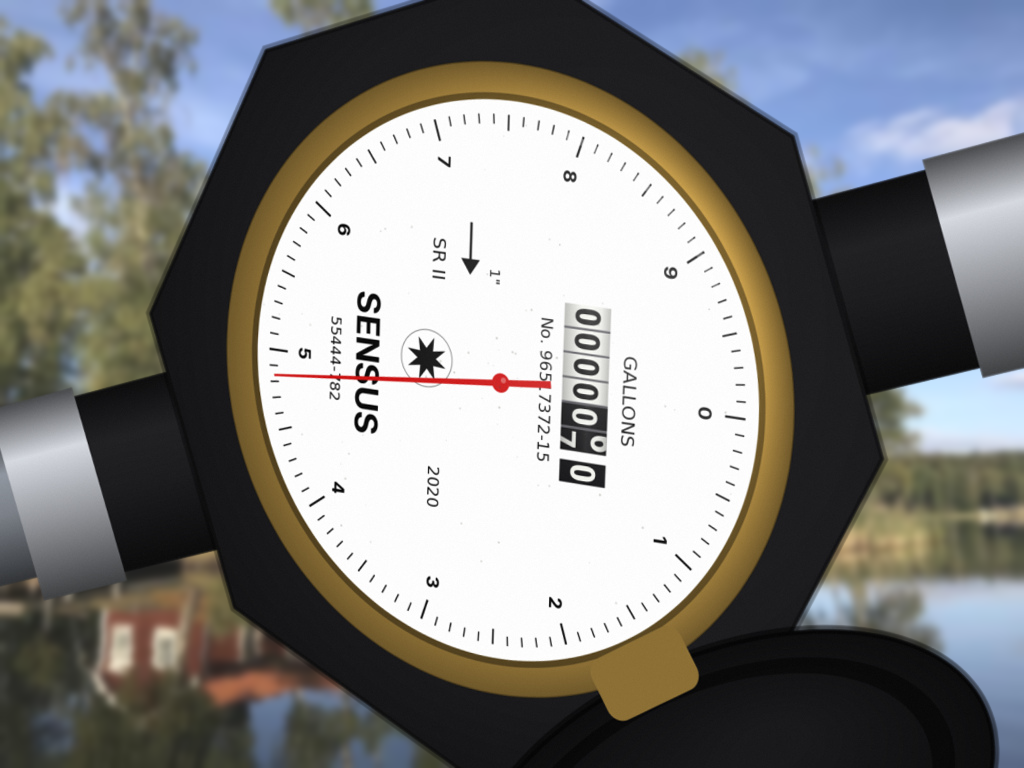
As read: 64.8; gal
